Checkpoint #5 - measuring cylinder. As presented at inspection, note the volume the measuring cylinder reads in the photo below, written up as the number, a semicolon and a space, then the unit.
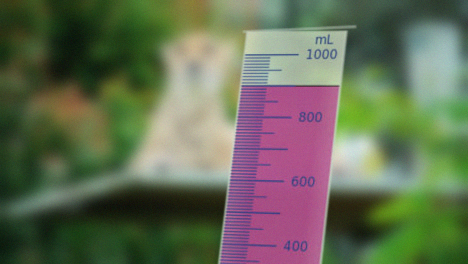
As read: 900; mL
